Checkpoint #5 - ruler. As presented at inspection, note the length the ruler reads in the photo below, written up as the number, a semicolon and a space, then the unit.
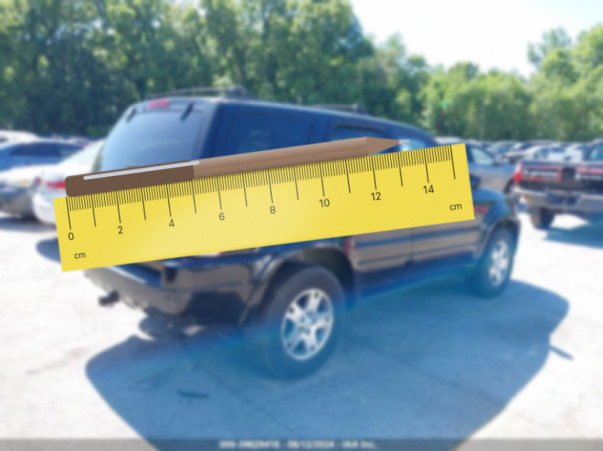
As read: 13.5; cm
